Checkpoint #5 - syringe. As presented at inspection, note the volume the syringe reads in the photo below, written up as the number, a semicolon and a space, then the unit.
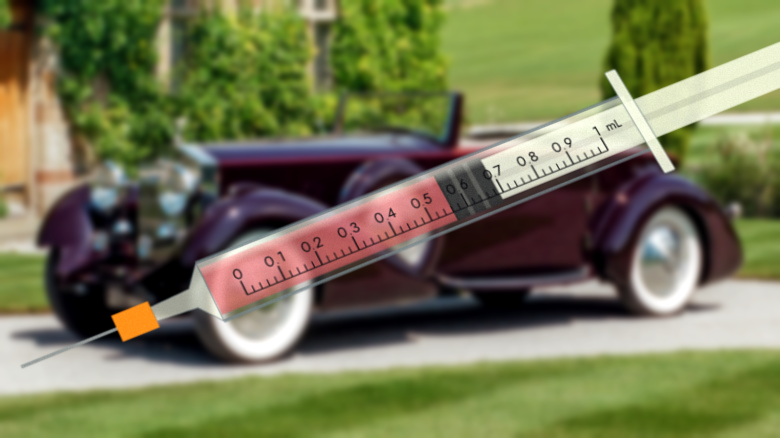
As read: 0.56; mL
